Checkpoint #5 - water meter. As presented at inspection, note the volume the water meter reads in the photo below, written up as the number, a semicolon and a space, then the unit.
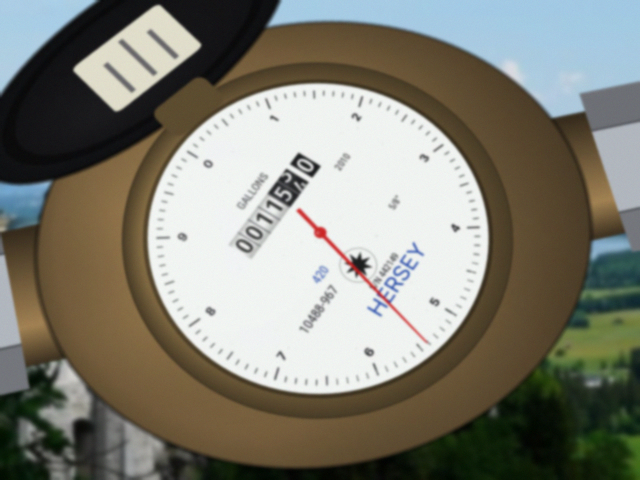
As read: 11535.4; gal
